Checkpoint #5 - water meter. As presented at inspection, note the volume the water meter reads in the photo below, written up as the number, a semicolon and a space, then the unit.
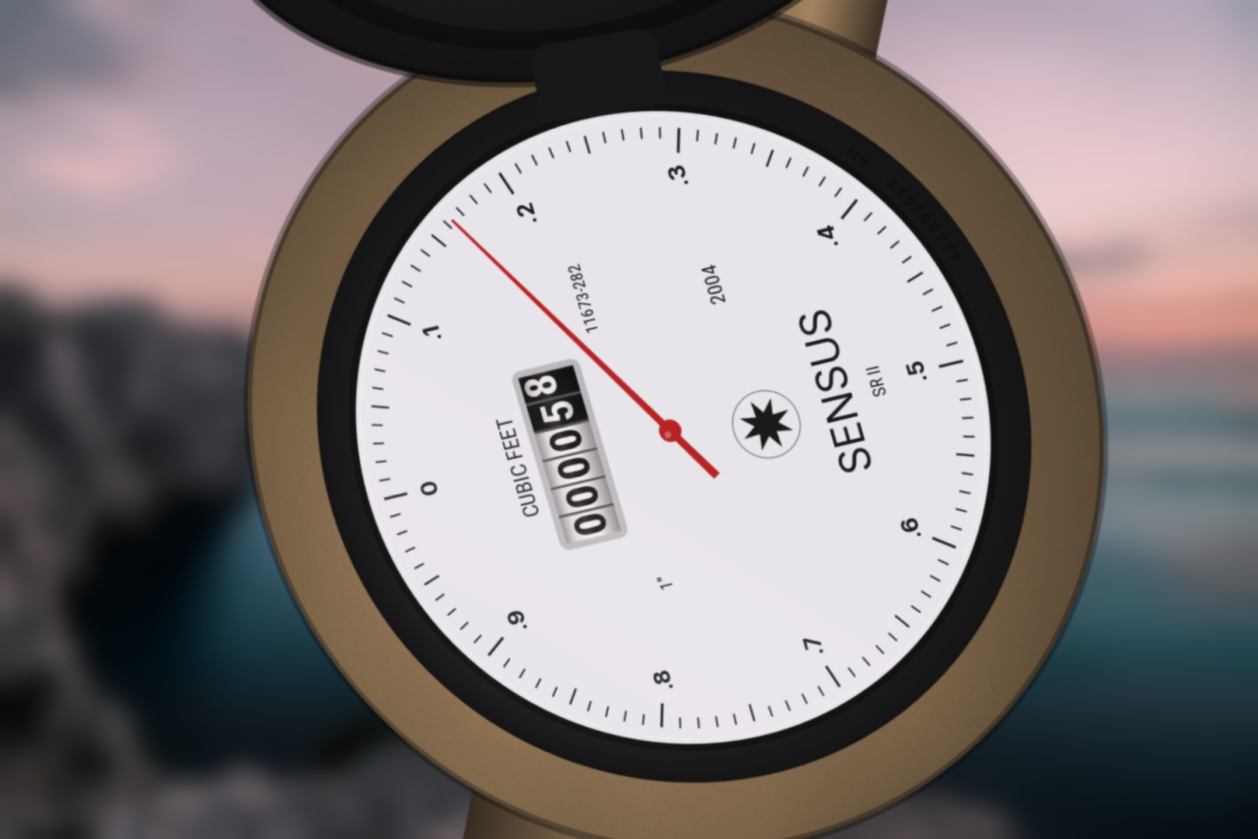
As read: 58.16; ft³
